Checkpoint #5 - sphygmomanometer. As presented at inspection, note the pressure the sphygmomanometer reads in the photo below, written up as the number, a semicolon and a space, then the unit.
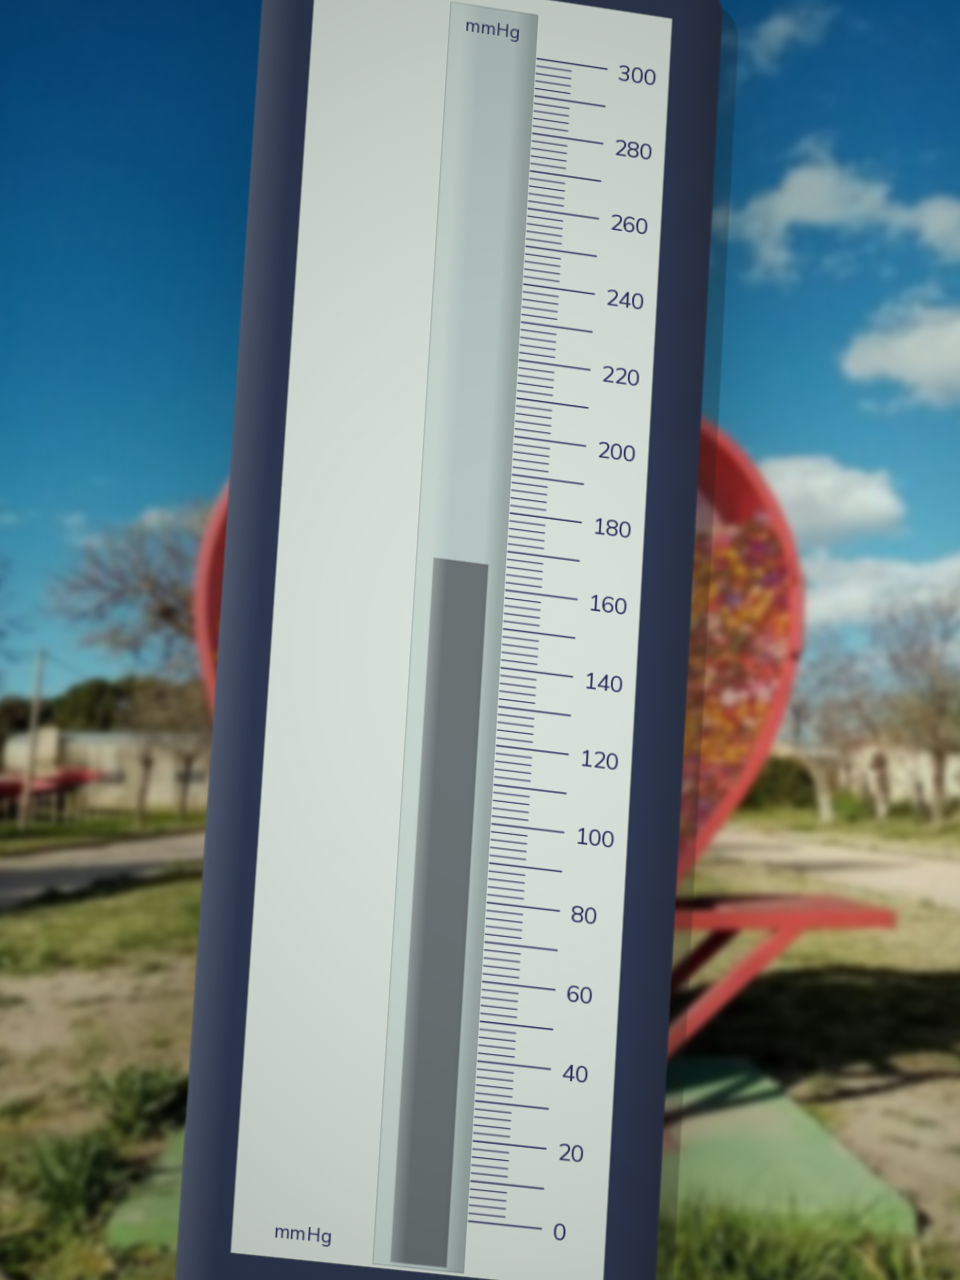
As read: 166; mmHg
